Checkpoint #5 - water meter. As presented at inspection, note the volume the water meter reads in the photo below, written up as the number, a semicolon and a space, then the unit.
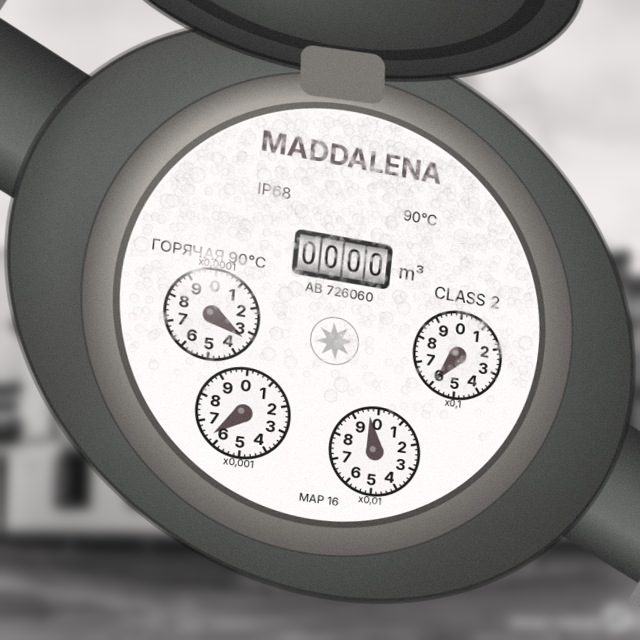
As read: 0.5963; m³
